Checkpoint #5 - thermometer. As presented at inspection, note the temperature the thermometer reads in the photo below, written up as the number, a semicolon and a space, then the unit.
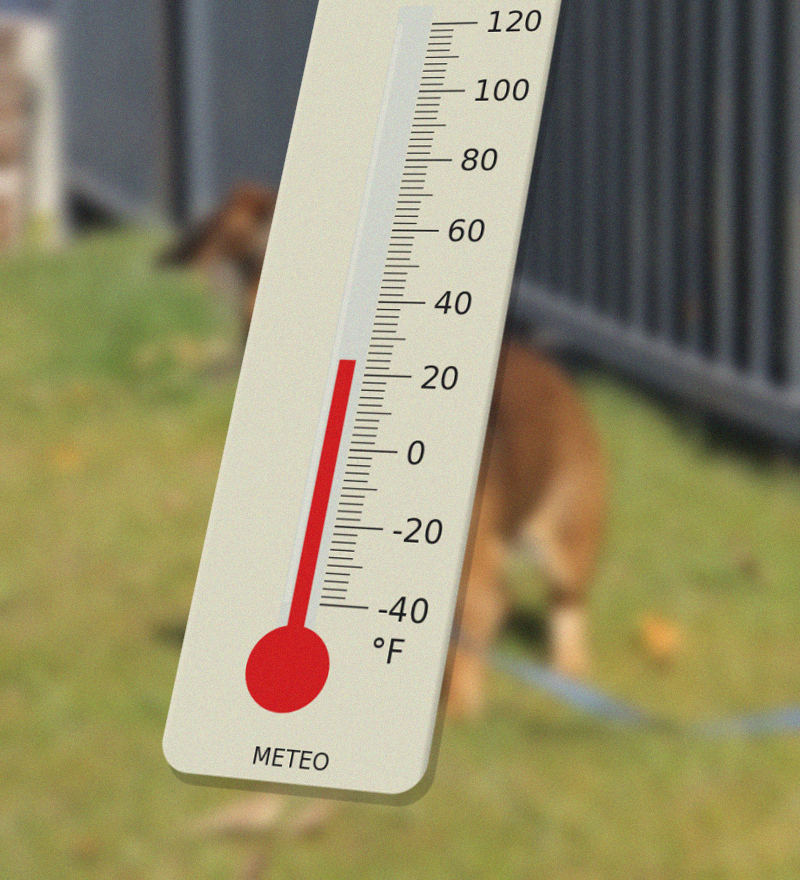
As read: 24; °F
